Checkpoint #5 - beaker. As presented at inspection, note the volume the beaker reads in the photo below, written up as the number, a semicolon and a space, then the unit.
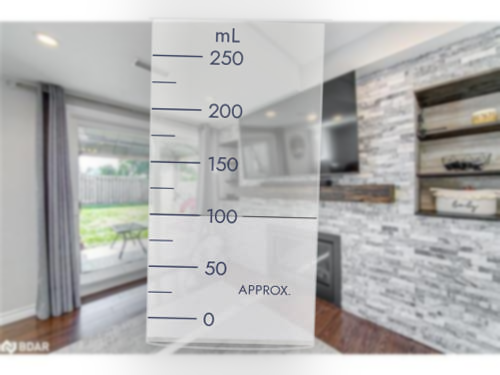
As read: 100; mL
